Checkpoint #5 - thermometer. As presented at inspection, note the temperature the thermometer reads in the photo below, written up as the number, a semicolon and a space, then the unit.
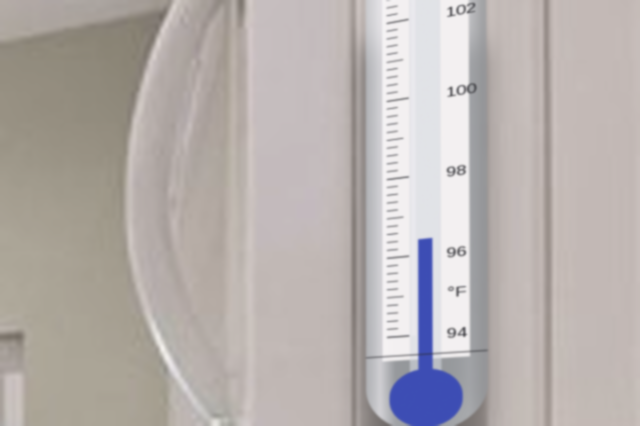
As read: 96.4; °F
